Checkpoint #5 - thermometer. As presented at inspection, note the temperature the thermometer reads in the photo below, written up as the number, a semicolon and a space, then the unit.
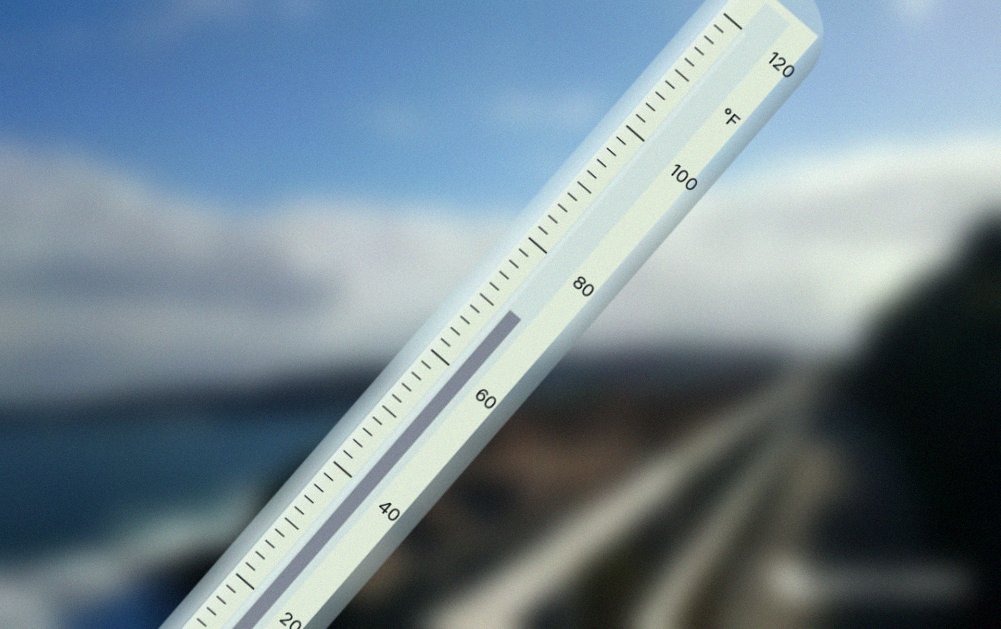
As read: 71; °F
